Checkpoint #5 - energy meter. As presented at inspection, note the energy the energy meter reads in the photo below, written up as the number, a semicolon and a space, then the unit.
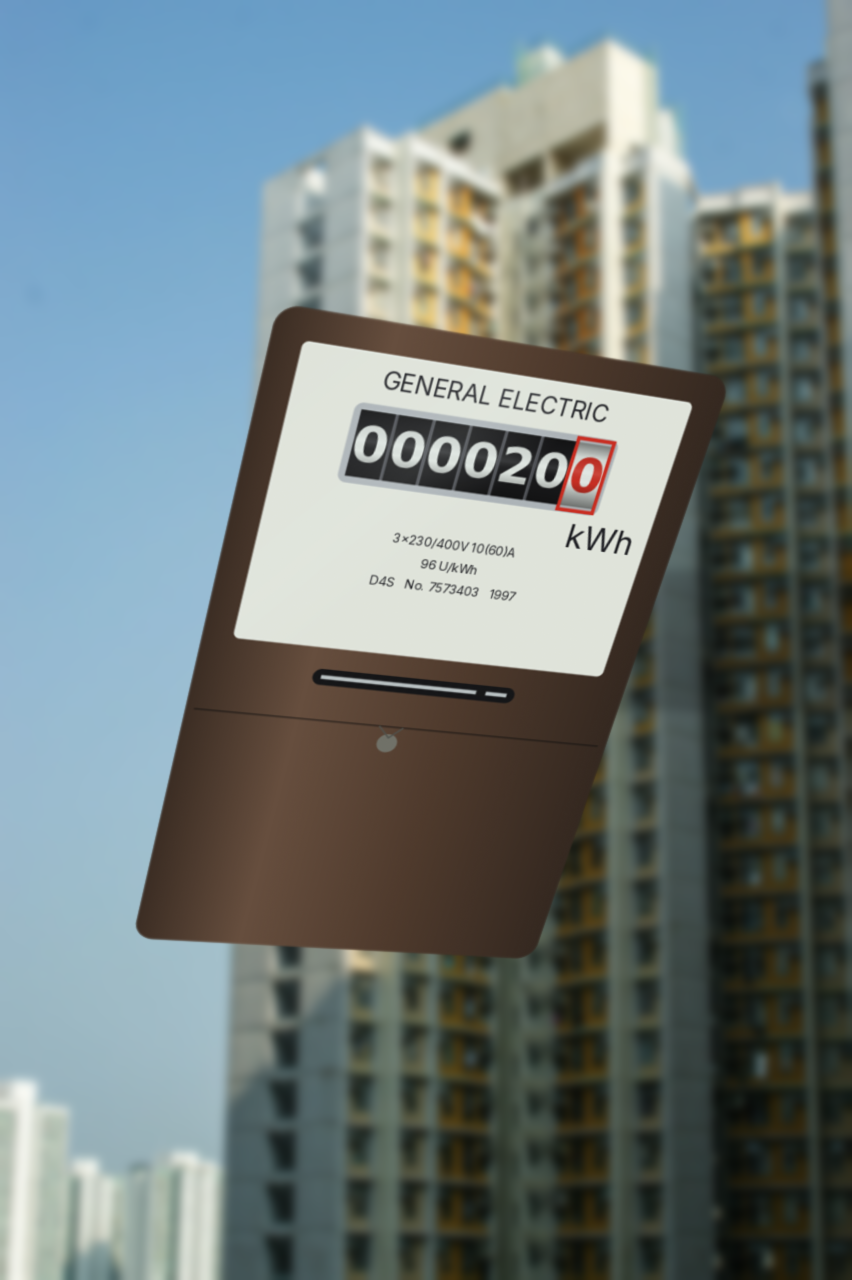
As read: 20.0; kWh
